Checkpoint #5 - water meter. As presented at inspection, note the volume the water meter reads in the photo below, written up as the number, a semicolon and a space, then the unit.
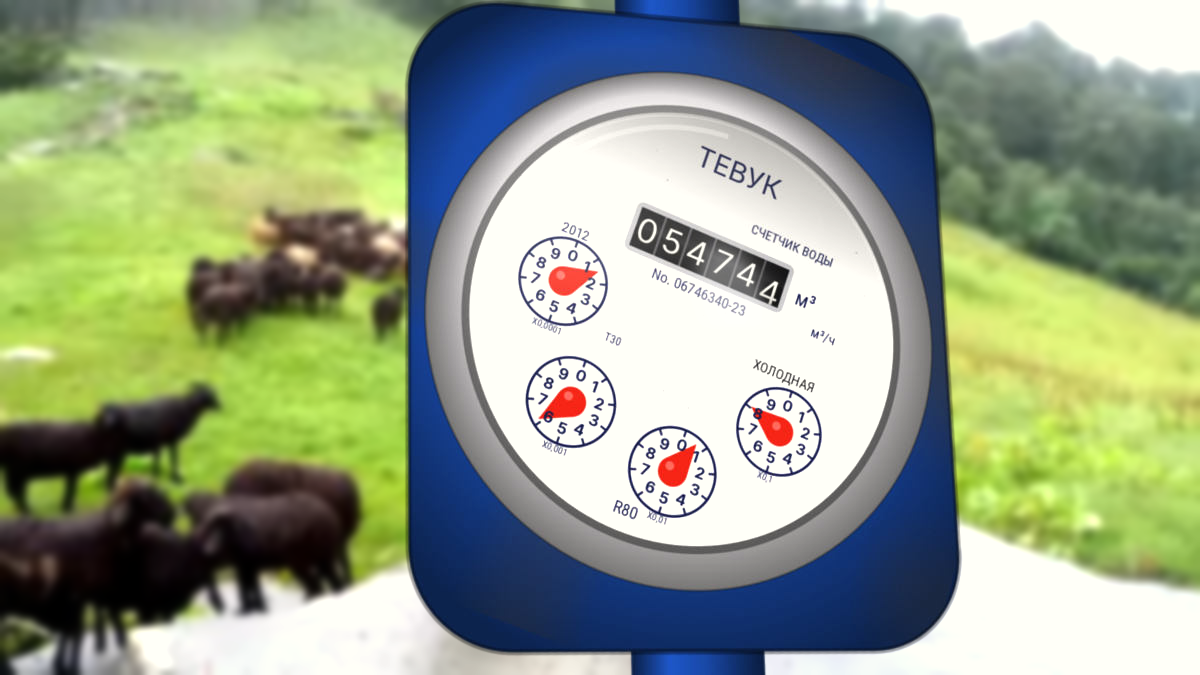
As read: 54743.8061; m³
